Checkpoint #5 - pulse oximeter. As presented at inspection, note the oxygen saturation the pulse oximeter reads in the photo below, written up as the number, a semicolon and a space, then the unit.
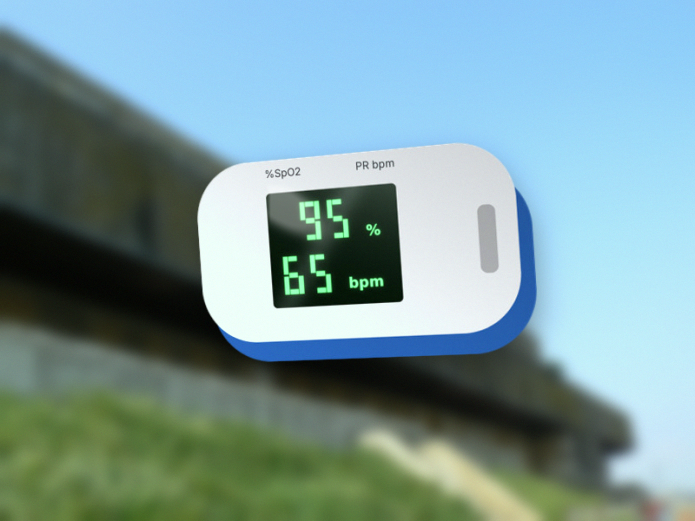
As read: 95; %
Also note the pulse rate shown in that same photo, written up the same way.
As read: 65; bpm
